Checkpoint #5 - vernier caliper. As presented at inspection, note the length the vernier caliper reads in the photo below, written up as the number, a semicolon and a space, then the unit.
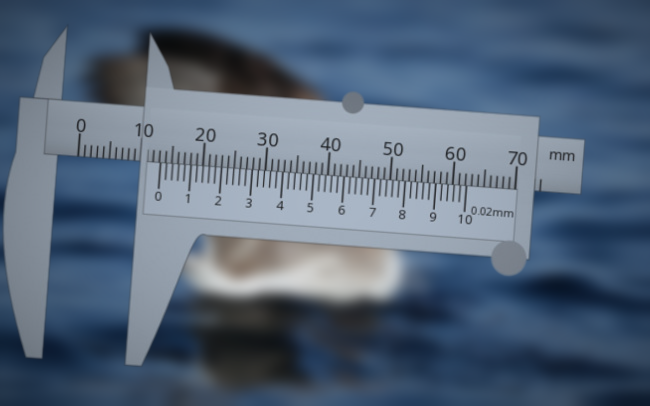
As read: 13.2; mm
